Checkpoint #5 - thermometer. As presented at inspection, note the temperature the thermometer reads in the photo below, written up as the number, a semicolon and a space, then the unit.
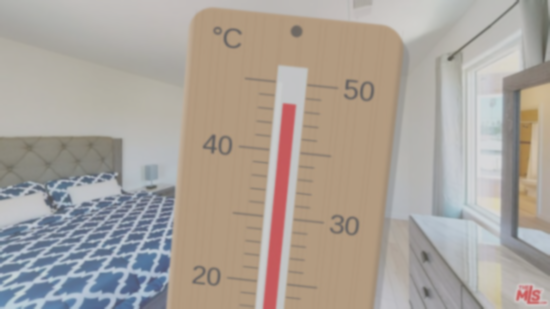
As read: 47; °C
